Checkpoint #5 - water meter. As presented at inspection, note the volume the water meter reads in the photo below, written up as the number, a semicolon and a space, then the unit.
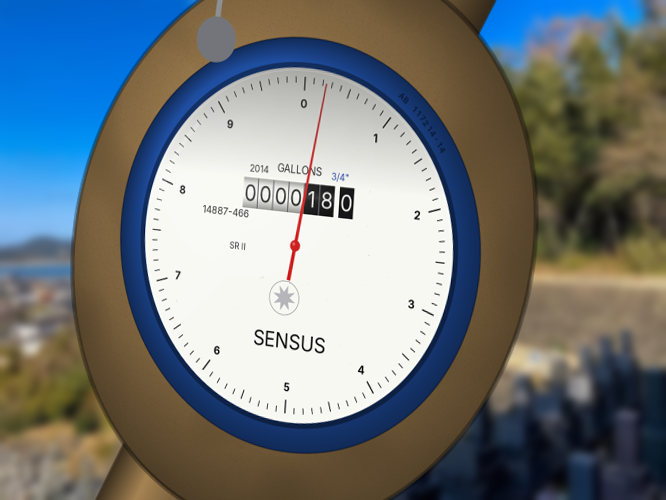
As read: 180.2; gal
